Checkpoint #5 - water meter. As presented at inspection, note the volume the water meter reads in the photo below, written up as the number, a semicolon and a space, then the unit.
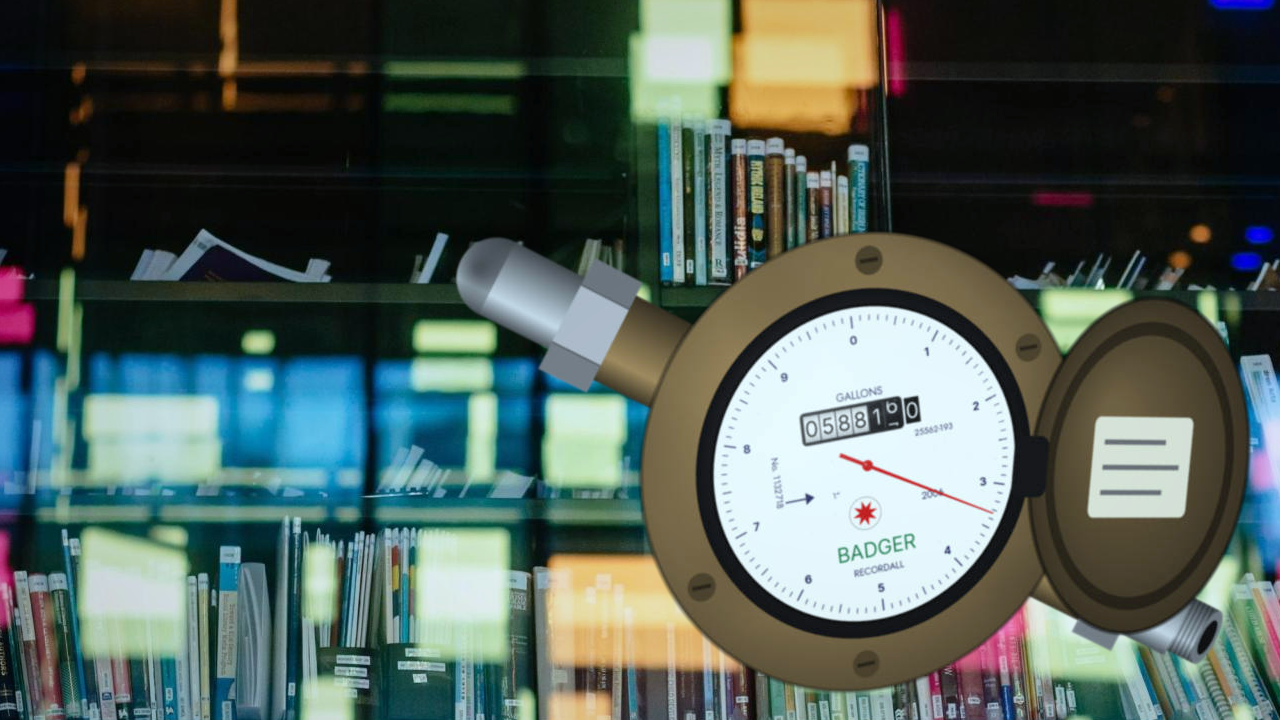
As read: 588163.3; gal
